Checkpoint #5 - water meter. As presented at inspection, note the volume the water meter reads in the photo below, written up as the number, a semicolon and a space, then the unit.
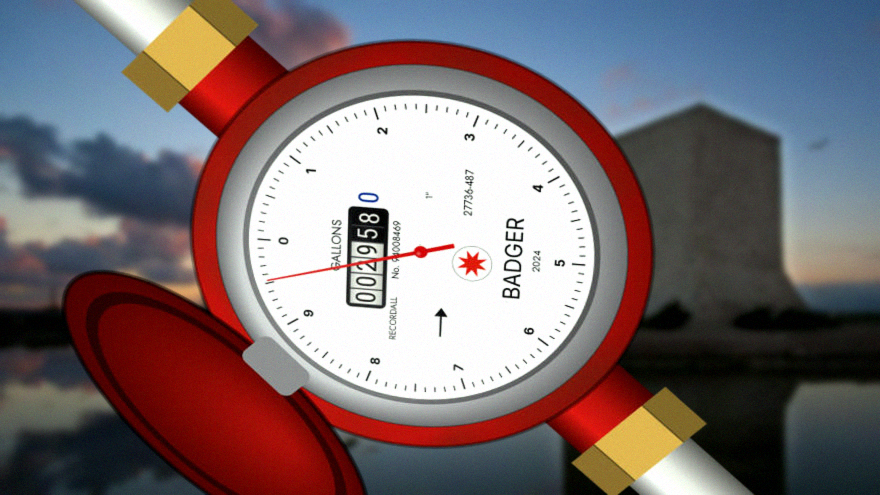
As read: 29579.5; gal
